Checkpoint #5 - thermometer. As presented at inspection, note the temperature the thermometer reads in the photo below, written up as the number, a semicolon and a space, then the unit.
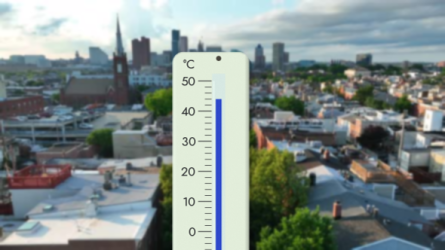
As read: 44; °C
